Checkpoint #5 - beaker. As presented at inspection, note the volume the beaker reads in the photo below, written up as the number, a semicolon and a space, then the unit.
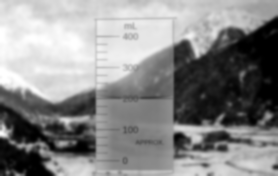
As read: 200; mL
